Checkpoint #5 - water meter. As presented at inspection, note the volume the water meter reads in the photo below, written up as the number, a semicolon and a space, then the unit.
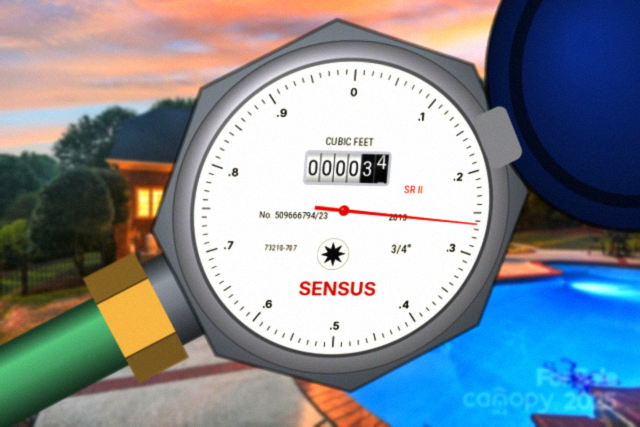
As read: 34.26; ft³
